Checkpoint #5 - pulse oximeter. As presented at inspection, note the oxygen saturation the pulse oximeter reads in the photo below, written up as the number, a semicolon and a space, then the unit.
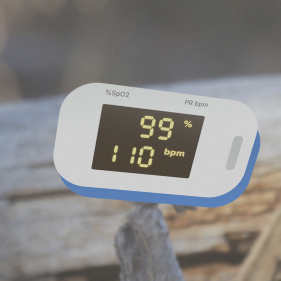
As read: 99; %
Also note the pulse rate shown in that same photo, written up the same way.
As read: 110; bpm
